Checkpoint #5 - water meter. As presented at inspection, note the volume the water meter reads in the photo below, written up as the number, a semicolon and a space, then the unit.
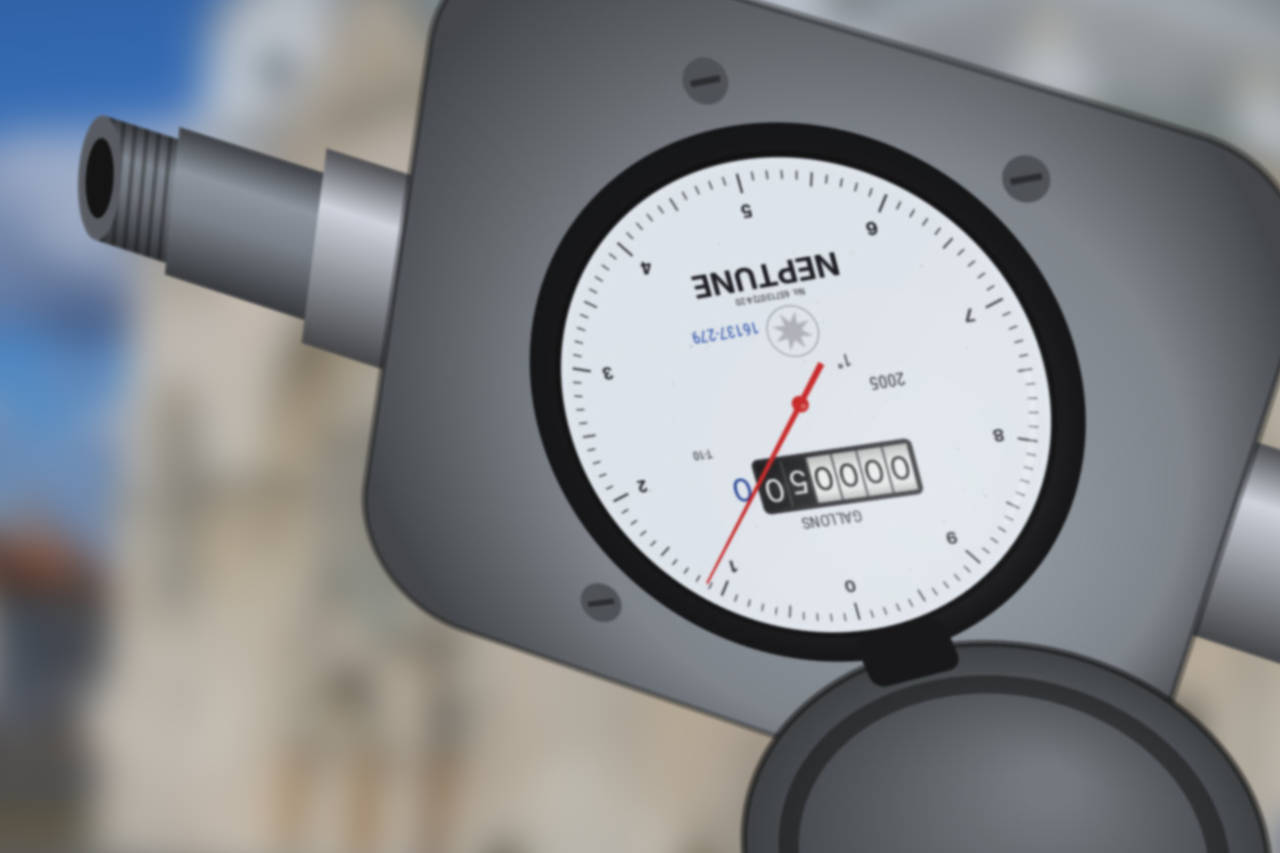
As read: 501.1; gal
